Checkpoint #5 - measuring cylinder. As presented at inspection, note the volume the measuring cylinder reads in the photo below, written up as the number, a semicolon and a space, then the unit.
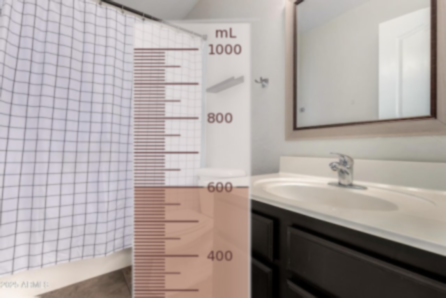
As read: 600; mL
